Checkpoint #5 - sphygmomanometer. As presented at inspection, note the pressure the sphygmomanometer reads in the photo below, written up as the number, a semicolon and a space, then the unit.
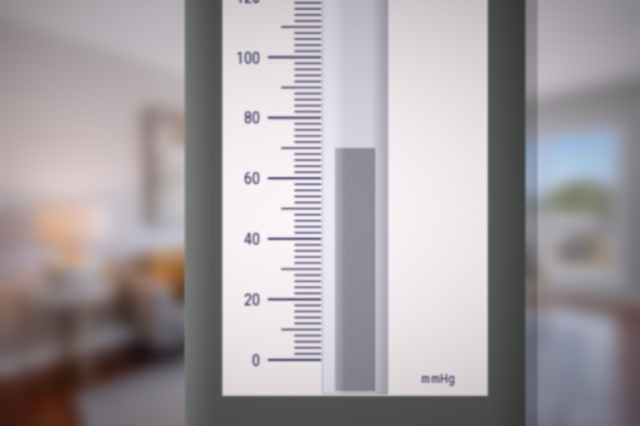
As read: 70; mmHg
